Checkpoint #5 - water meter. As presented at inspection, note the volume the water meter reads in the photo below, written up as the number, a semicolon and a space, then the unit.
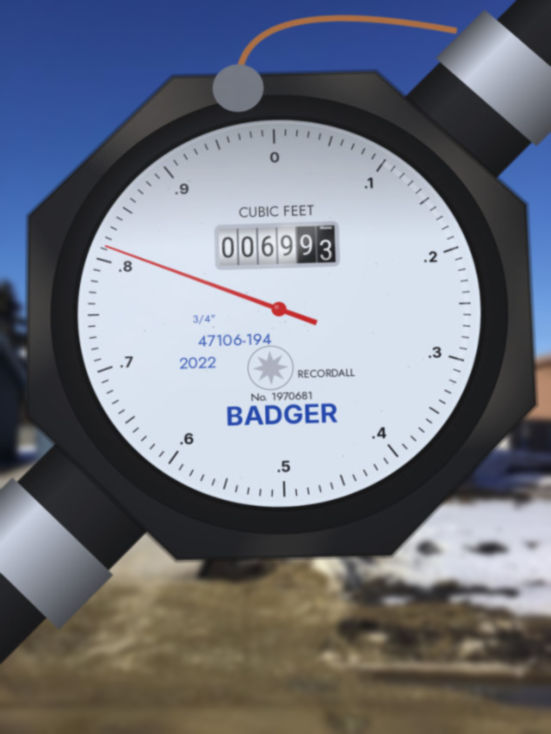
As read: 6992.81; ft³
